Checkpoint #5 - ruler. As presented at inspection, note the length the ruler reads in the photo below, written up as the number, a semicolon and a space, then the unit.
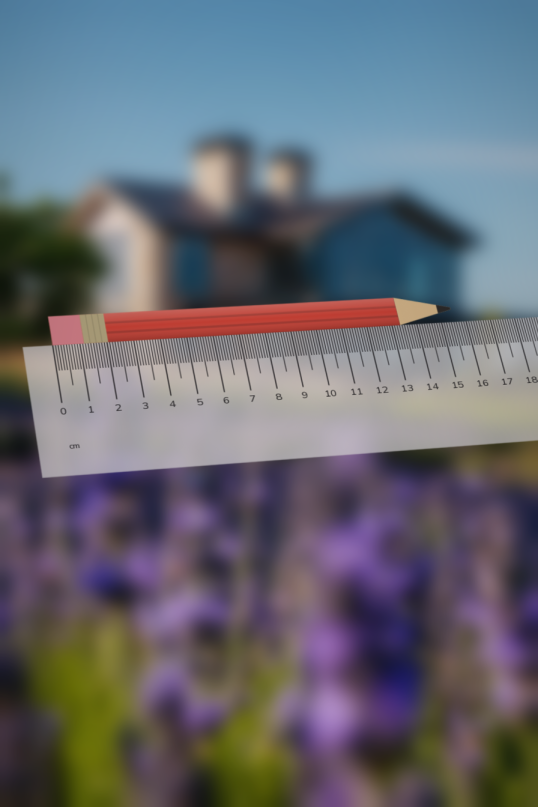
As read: 15.5; cm
